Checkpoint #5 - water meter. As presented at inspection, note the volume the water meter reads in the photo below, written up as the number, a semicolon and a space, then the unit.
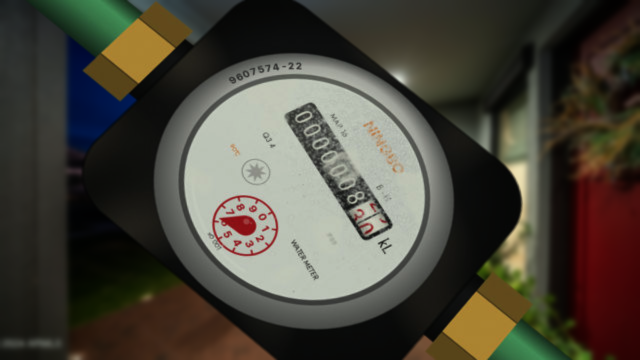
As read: 8.296; kL
